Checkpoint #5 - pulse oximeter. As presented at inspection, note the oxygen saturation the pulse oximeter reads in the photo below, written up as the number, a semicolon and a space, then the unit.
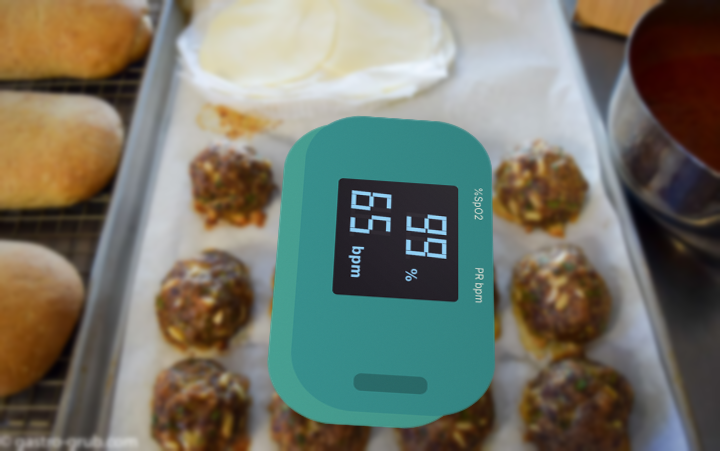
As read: 99; %
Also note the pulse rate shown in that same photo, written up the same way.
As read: 65; bpm
